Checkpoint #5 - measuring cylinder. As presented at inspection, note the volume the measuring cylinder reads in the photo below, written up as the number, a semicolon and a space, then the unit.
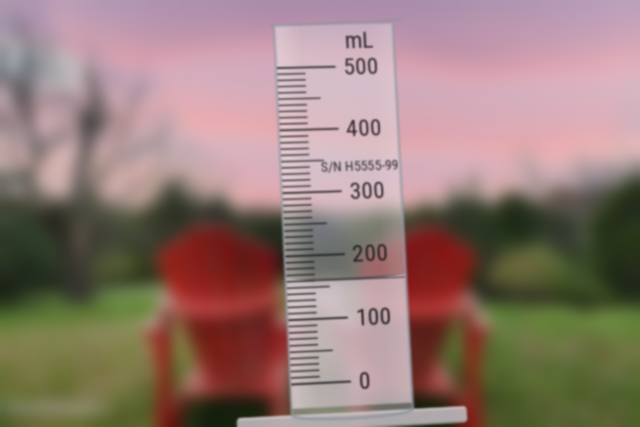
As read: 160; mL
